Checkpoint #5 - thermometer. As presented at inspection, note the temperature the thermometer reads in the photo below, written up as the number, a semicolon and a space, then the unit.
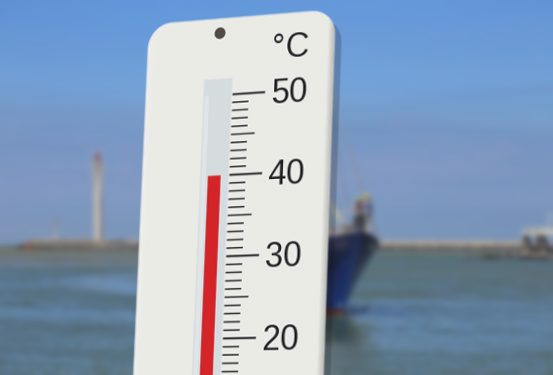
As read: 40; °C
